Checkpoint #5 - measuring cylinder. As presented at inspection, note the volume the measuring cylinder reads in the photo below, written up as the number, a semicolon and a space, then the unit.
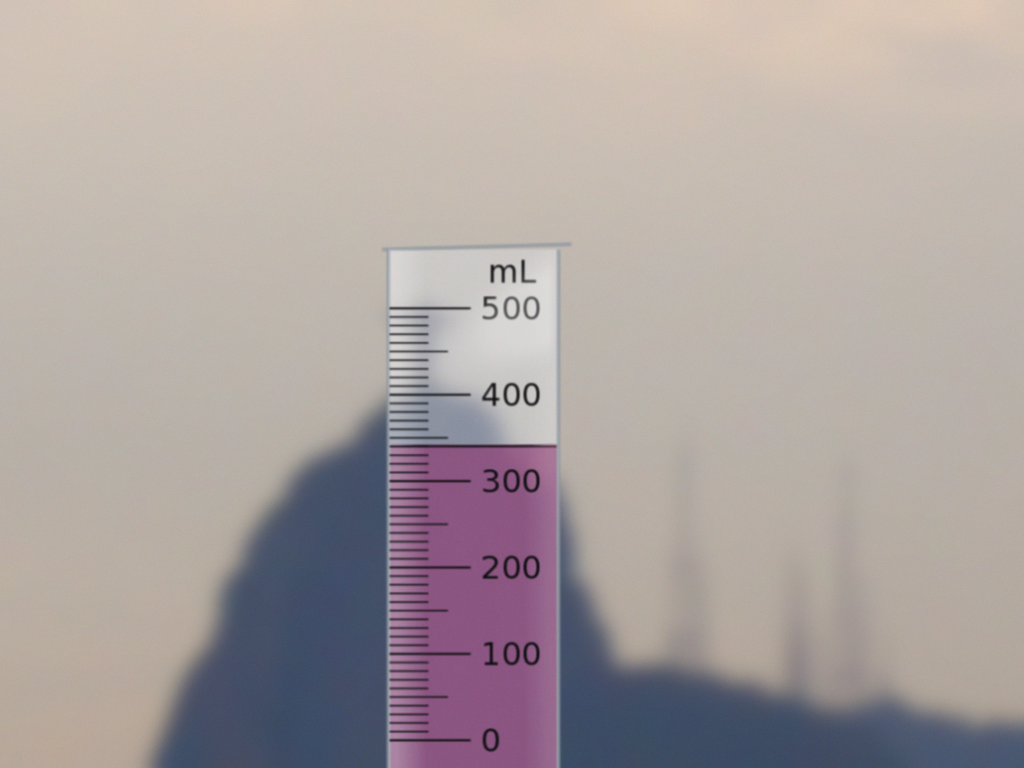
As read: 340; mL
